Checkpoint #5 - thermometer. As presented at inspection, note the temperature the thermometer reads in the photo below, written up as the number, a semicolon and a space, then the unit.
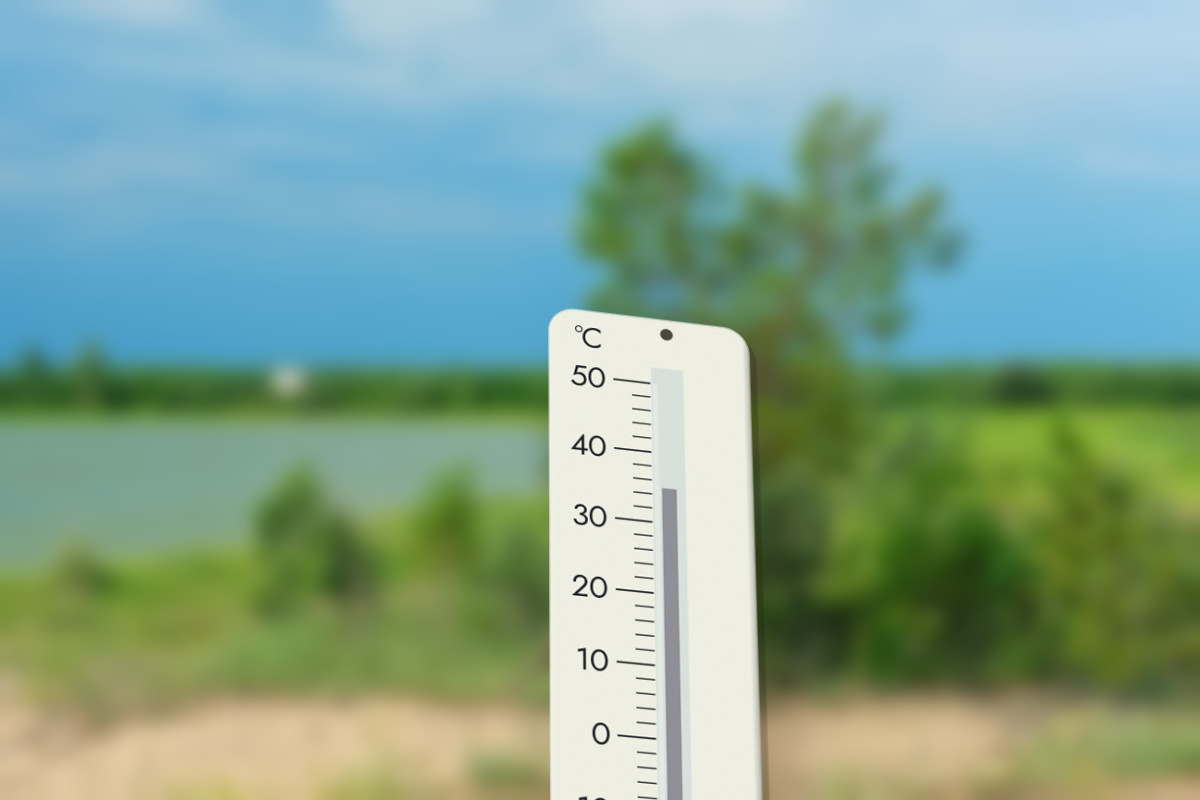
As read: 35; °C
